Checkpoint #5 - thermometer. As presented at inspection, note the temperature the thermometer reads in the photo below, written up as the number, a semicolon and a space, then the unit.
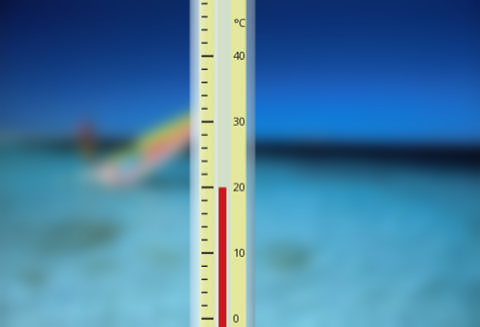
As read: 20; °C
